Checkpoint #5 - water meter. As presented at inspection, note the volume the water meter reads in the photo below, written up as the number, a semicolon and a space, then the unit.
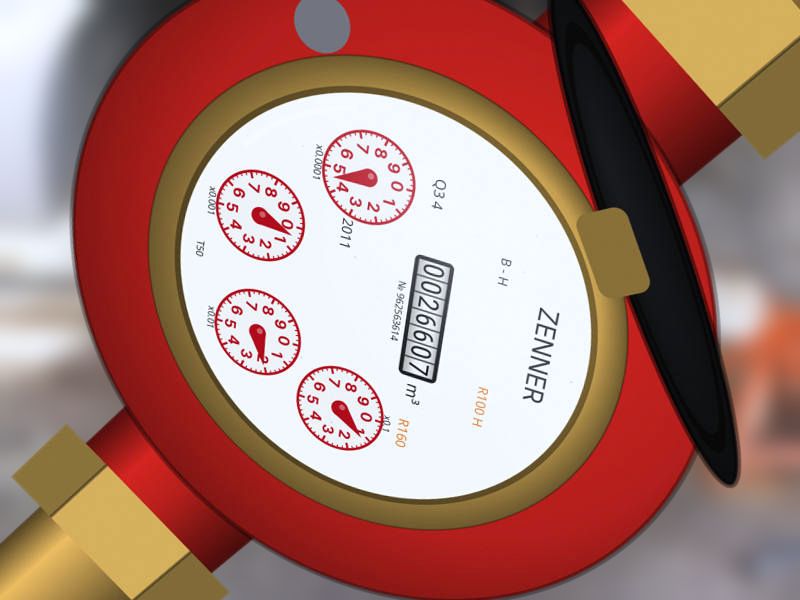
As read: 26607.1204; m³
